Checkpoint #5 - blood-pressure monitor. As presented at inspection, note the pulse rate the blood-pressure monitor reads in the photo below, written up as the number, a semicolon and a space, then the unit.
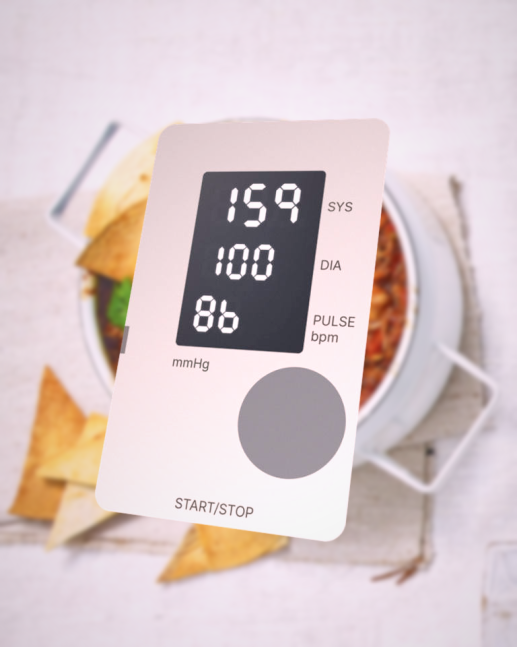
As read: 86; bpm
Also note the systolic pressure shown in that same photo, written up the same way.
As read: 159; mmHg
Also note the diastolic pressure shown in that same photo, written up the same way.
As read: 100; mmHg
